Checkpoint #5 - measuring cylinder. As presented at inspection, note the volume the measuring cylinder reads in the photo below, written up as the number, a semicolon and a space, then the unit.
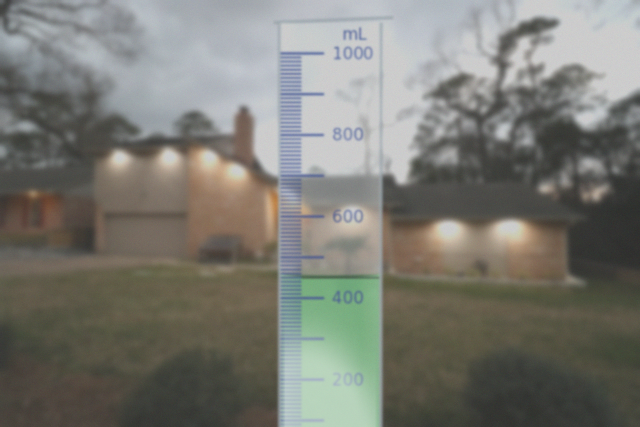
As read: 450; mL
